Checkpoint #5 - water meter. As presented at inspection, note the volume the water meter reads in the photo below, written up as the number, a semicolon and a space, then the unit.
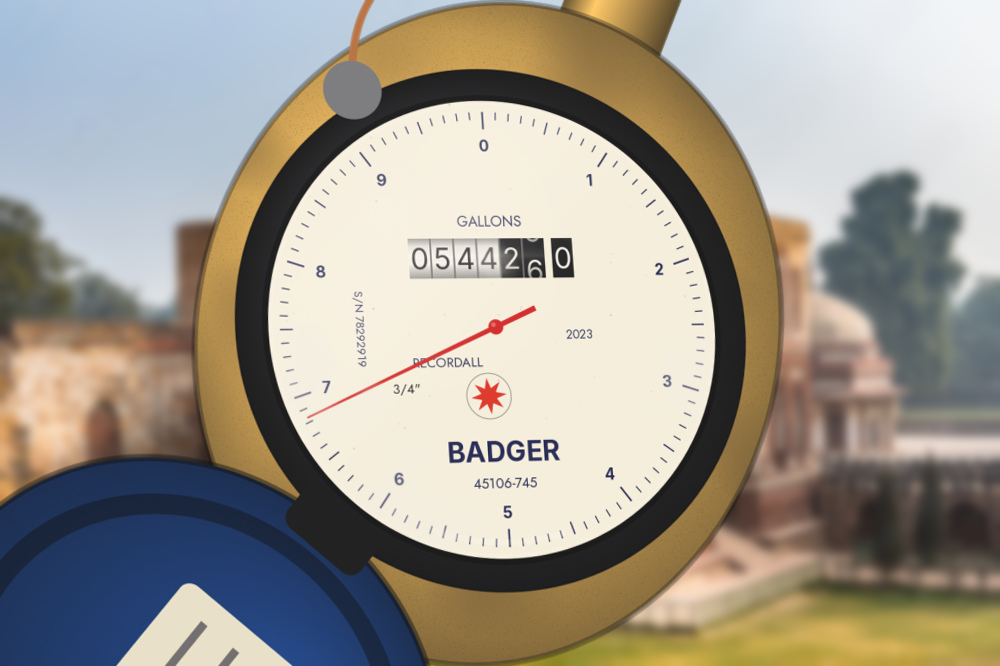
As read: 544256.8; gal
